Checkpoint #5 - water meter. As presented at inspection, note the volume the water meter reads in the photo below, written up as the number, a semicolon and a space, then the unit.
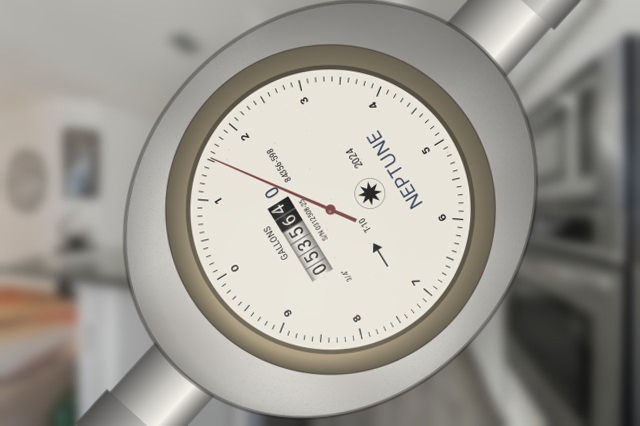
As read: 535641.5; gal
